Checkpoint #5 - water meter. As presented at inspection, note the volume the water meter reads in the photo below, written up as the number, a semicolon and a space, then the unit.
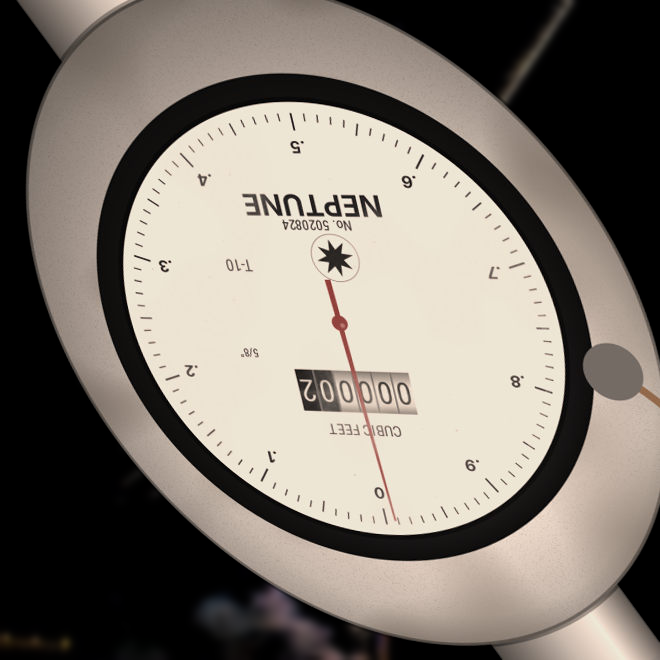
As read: 1.99; ft³
